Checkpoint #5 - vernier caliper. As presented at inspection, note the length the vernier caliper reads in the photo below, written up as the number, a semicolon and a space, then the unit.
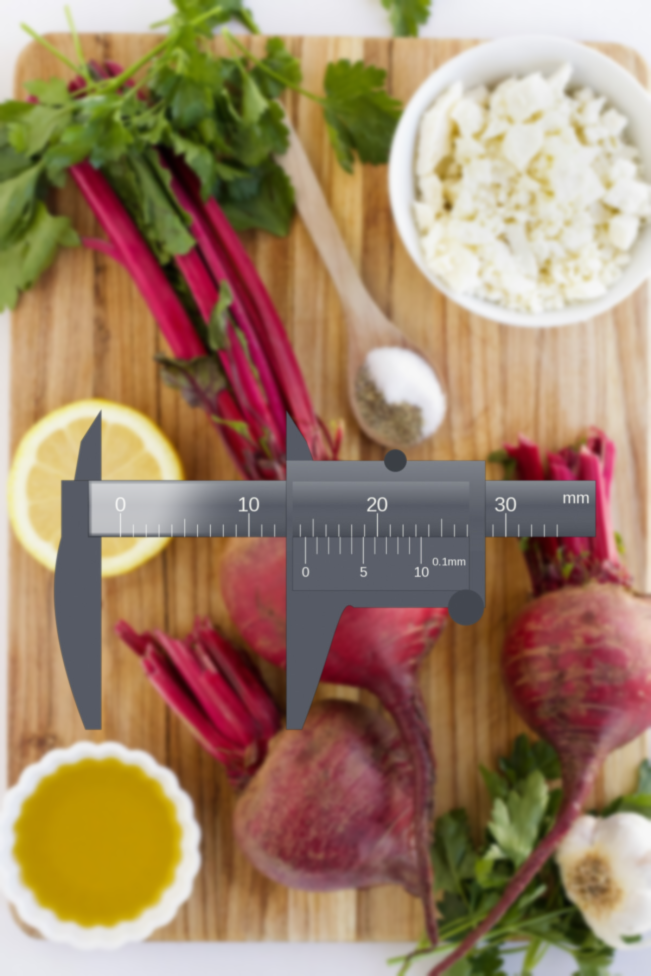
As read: 14.4; mm
